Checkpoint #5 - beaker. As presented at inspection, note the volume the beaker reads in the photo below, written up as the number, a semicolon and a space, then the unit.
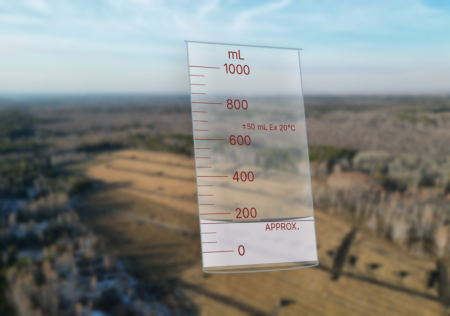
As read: 150; mL
